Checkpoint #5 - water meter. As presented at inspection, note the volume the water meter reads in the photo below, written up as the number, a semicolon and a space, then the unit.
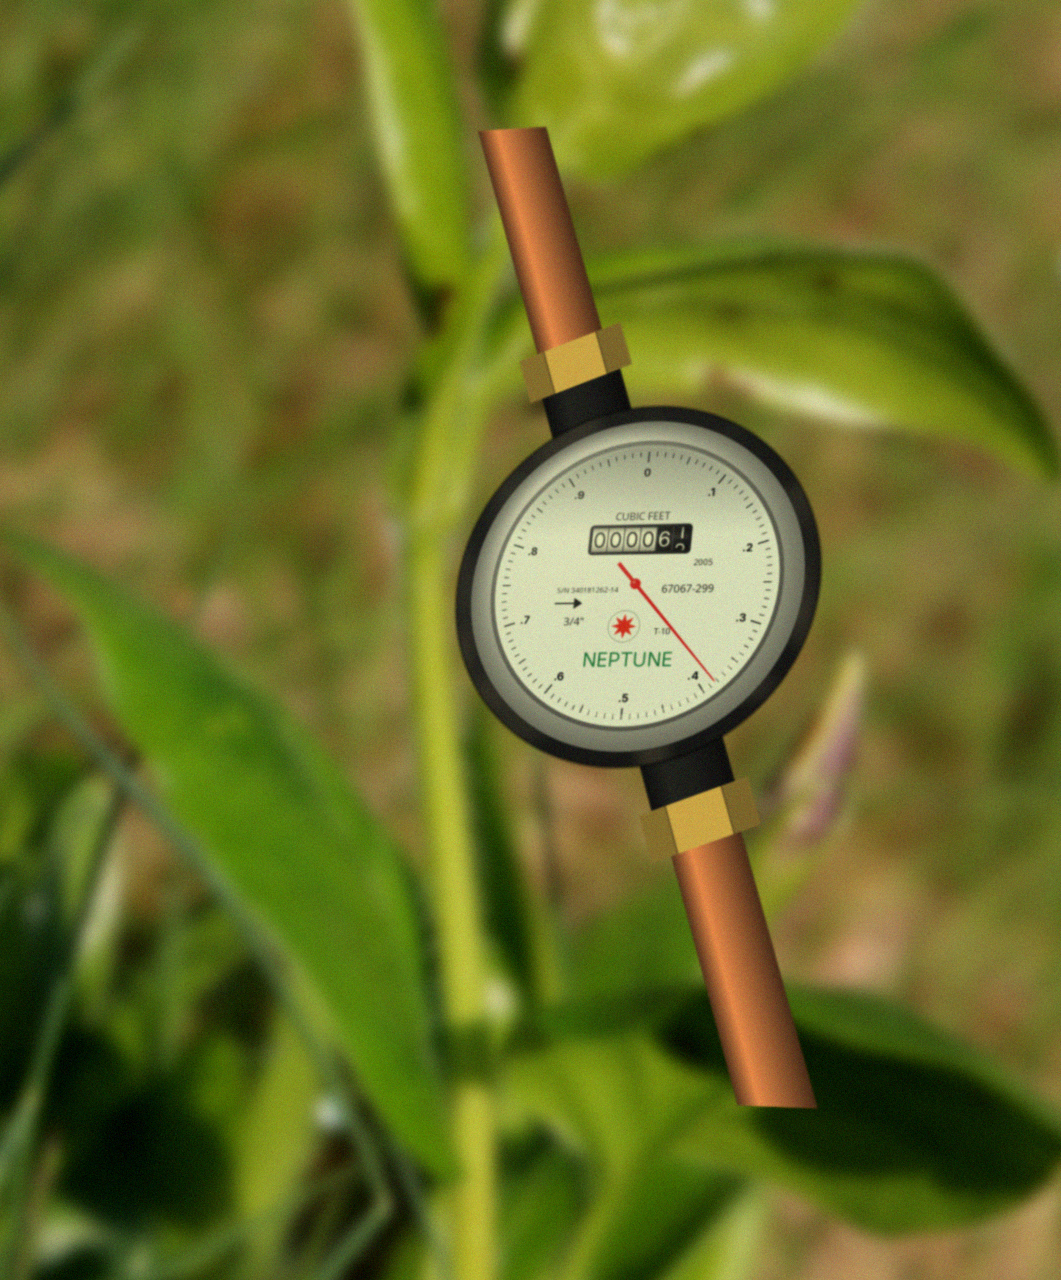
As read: 61.38; ft³
